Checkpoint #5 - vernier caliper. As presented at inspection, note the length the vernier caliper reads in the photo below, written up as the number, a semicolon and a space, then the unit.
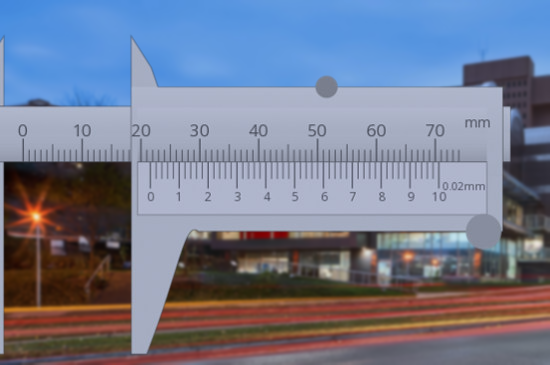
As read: 21.6; mm
